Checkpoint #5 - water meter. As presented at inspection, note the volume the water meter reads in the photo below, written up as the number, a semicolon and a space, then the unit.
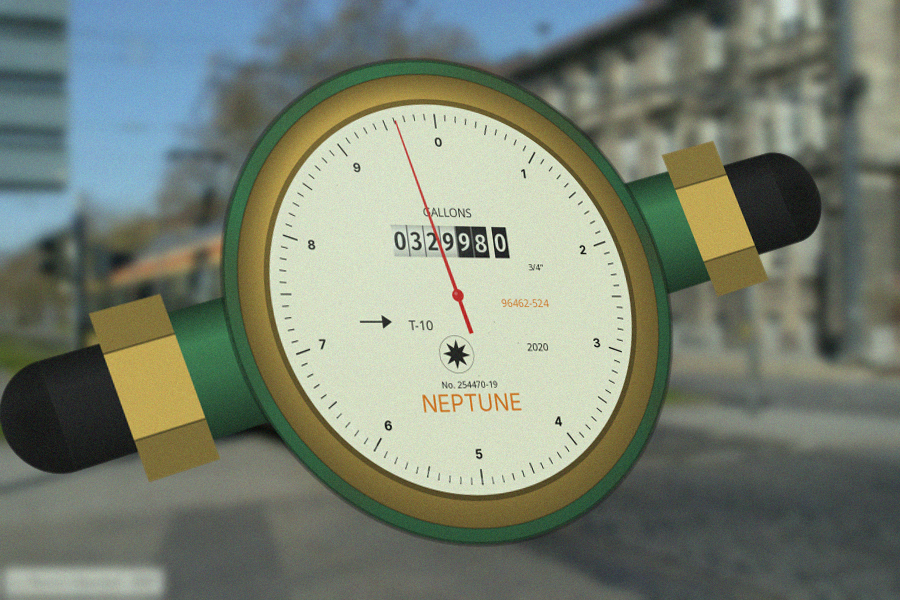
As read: 329979.6; gal
